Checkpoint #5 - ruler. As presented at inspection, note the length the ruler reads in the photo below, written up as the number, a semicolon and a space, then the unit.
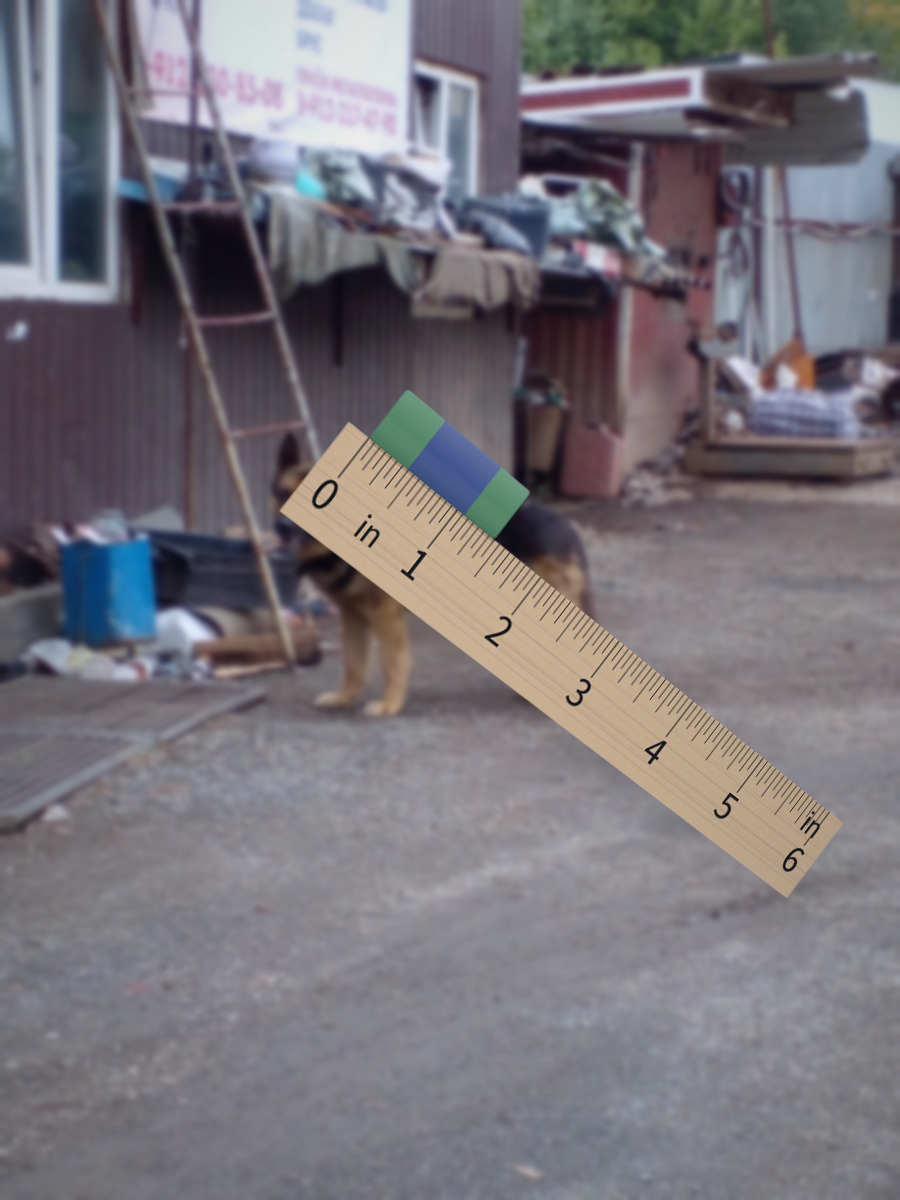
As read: 1.4375; in
